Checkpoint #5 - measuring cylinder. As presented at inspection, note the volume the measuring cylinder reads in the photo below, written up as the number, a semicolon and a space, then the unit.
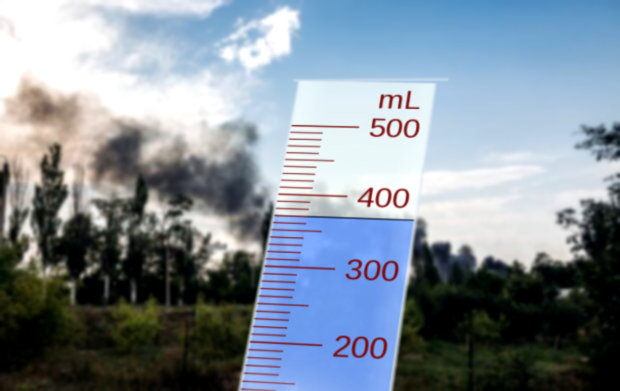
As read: 370; mL
